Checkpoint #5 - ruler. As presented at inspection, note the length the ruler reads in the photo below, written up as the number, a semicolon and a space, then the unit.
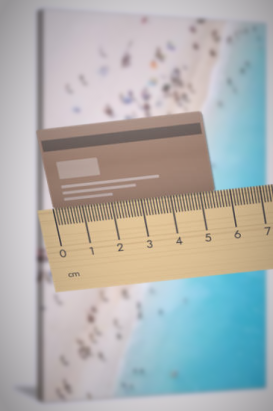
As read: 5.5; cm
